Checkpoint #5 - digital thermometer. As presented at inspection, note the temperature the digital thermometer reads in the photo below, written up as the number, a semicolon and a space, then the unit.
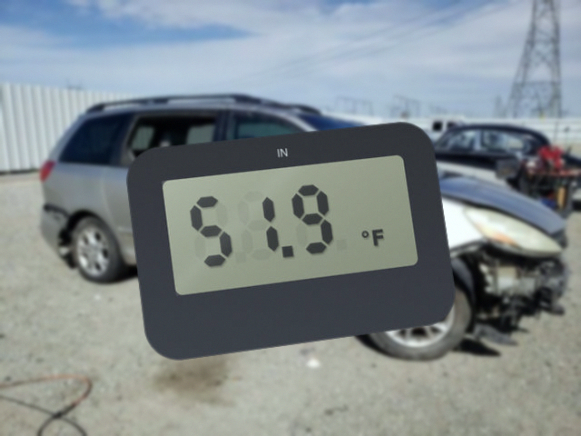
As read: 51.9; °F
